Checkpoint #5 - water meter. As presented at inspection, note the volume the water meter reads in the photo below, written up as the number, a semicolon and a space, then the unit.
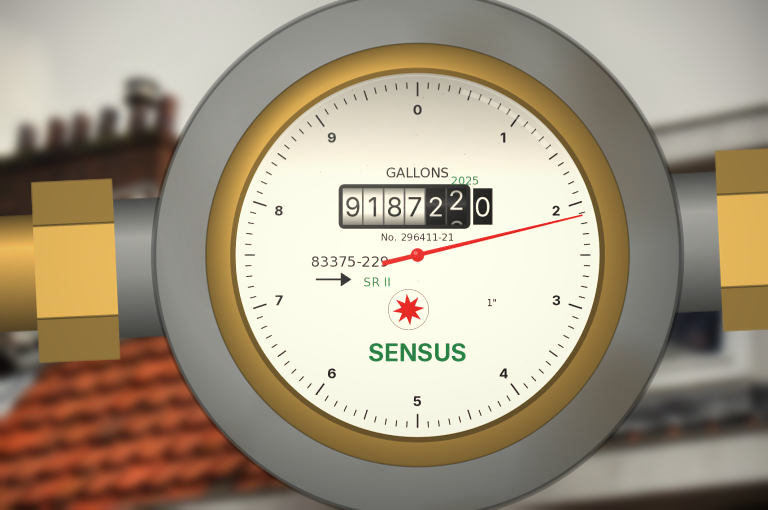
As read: 9187222.1; gal
